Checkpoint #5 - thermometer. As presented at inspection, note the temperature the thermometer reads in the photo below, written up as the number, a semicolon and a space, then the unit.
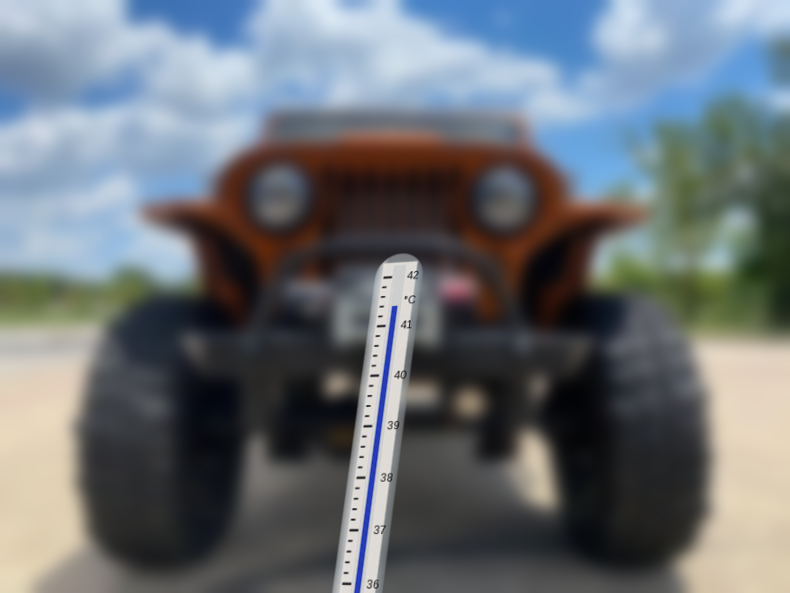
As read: 41.4; °C
